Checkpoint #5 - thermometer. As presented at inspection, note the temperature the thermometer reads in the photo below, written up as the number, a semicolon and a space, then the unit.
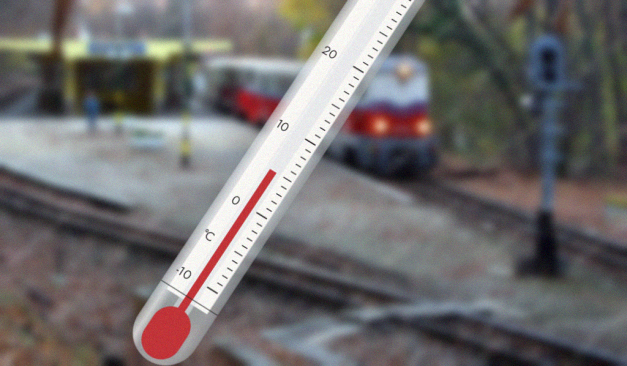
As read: 5; °C
